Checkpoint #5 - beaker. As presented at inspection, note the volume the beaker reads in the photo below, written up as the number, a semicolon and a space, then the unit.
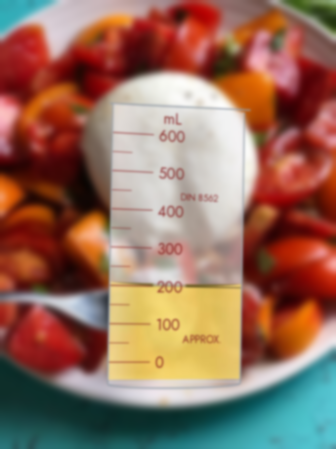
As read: 200; mL
